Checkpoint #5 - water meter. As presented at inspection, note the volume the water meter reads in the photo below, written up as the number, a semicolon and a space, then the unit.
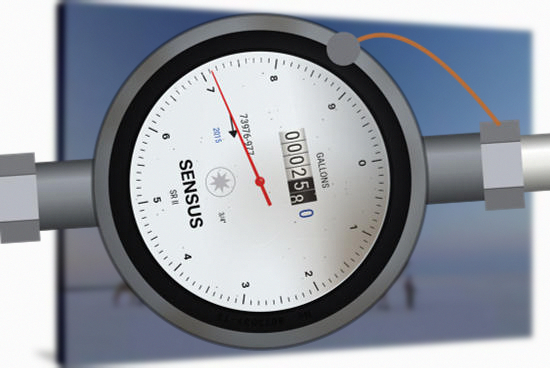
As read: 2577.1; gal
